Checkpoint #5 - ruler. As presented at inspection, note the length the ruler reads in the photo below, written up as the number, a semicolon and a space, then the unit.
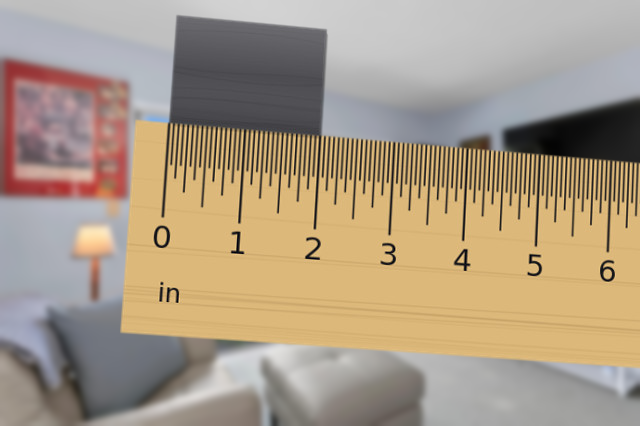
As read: 2; in
